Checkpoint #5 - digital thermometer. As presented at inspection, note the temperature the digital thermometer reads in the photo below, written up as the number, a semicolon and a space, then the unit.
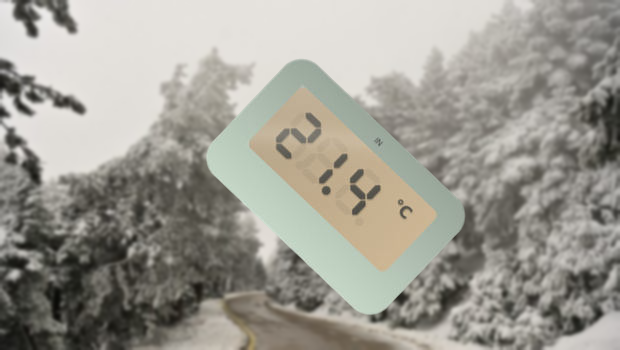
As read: 21.4; °C
